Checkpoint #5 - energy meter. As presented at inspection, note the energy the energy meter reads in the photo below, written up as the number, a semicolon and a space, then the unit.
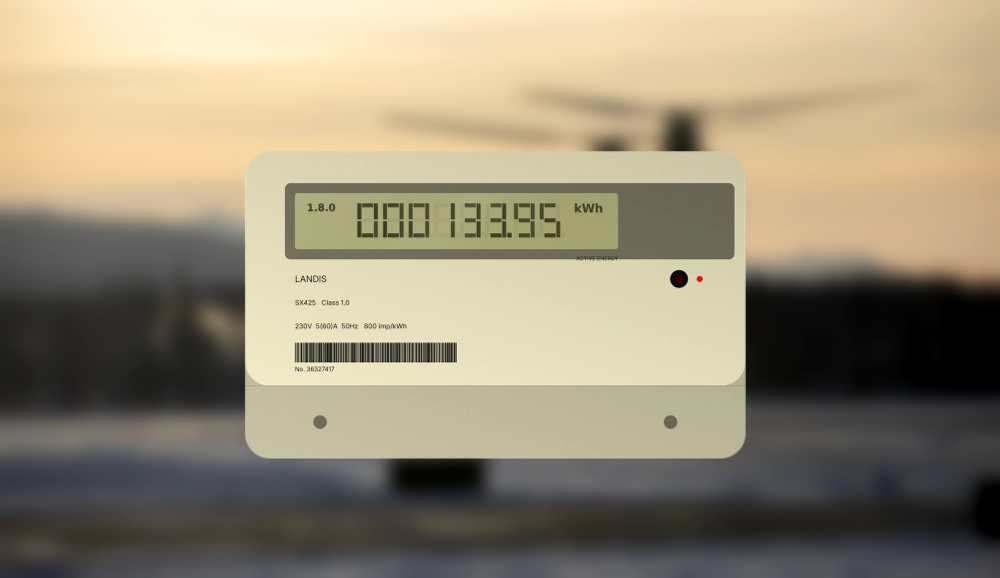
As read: 133.95; kWh
